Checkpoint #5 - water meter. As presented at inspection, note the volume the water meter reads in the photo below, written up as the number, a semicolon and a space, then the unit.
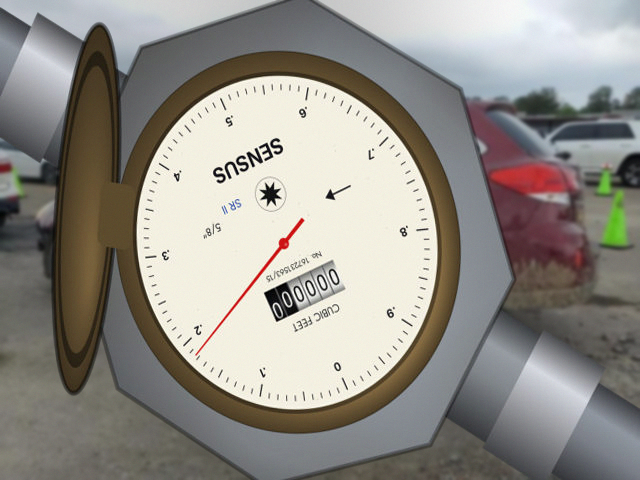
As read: 0.18; ft³
